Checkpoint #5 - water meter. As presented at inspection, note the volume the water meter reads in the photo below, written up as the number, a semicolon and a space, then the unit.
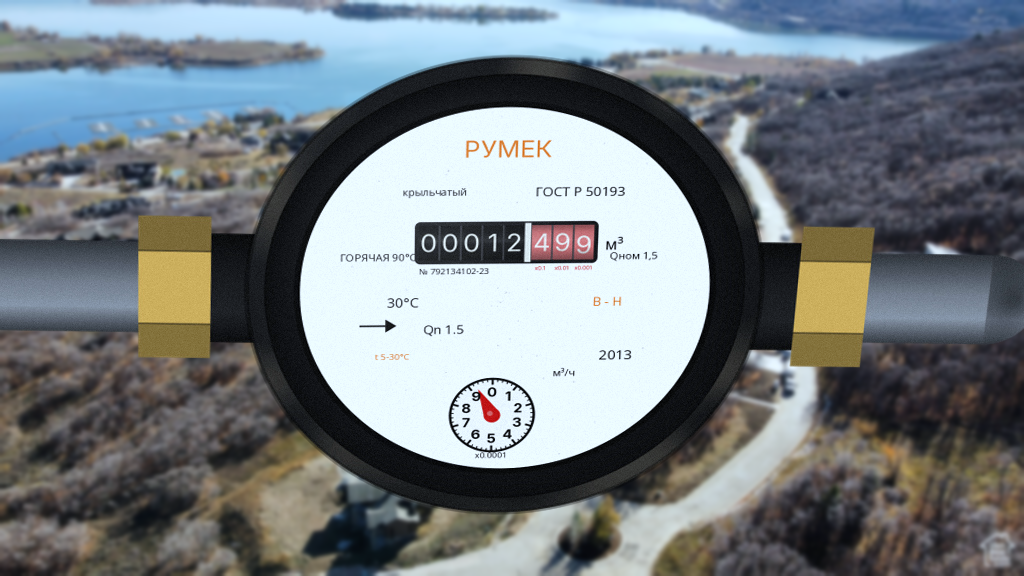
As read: 12.4989; m³
